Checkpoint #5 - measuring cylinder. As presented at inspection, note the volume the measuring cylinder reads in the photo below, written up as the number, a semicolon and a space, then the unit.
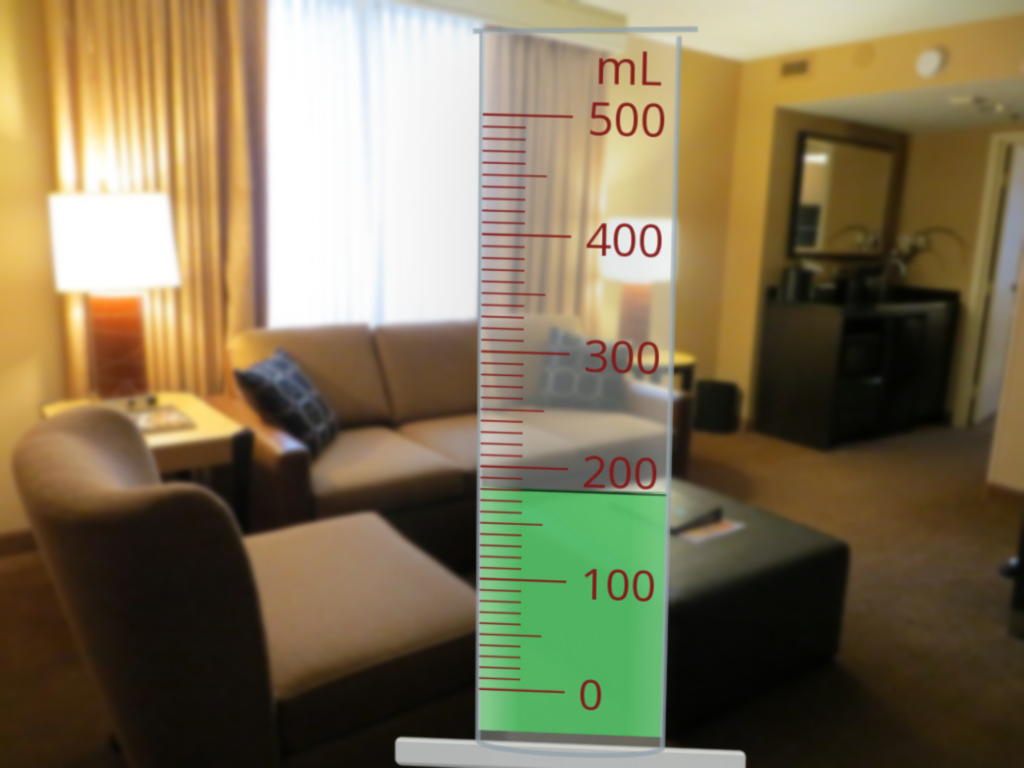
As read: 180; mL
